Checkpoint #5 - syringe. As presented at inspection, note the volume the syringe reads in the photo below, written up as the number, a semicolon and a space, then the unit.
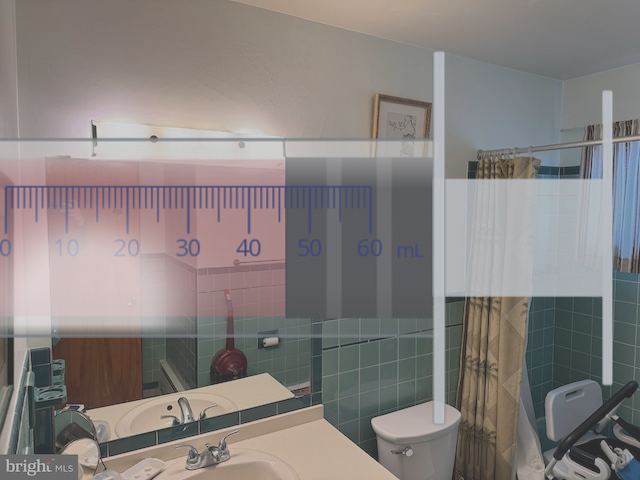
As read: 46; mL
